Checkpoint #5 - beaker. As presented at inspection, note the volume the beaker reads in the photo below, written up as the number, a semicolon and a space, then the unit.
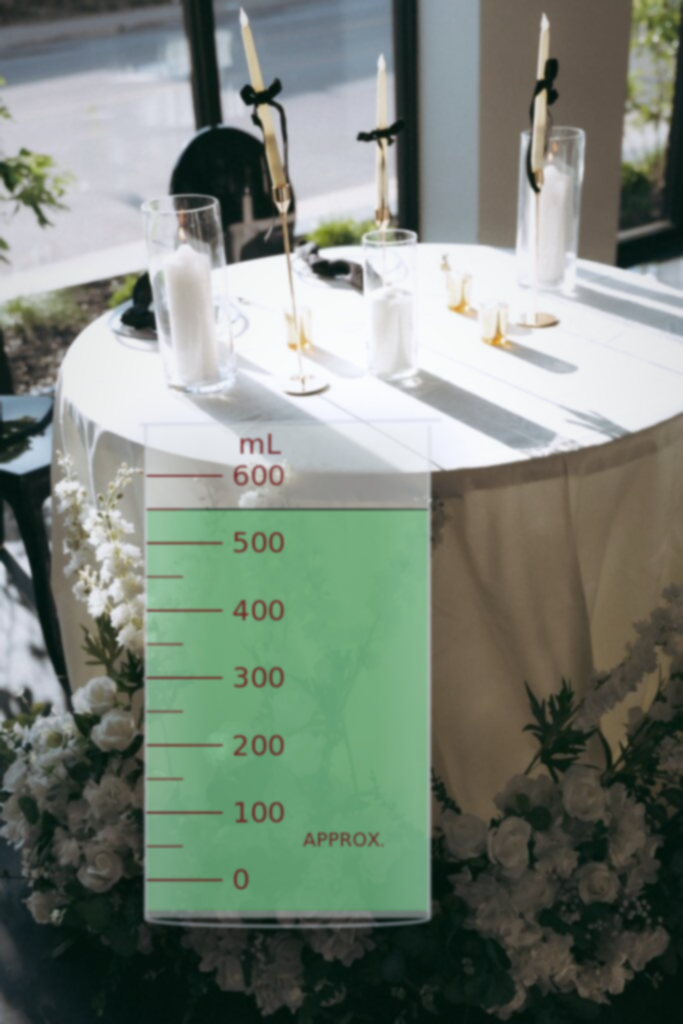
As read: 550; mL
